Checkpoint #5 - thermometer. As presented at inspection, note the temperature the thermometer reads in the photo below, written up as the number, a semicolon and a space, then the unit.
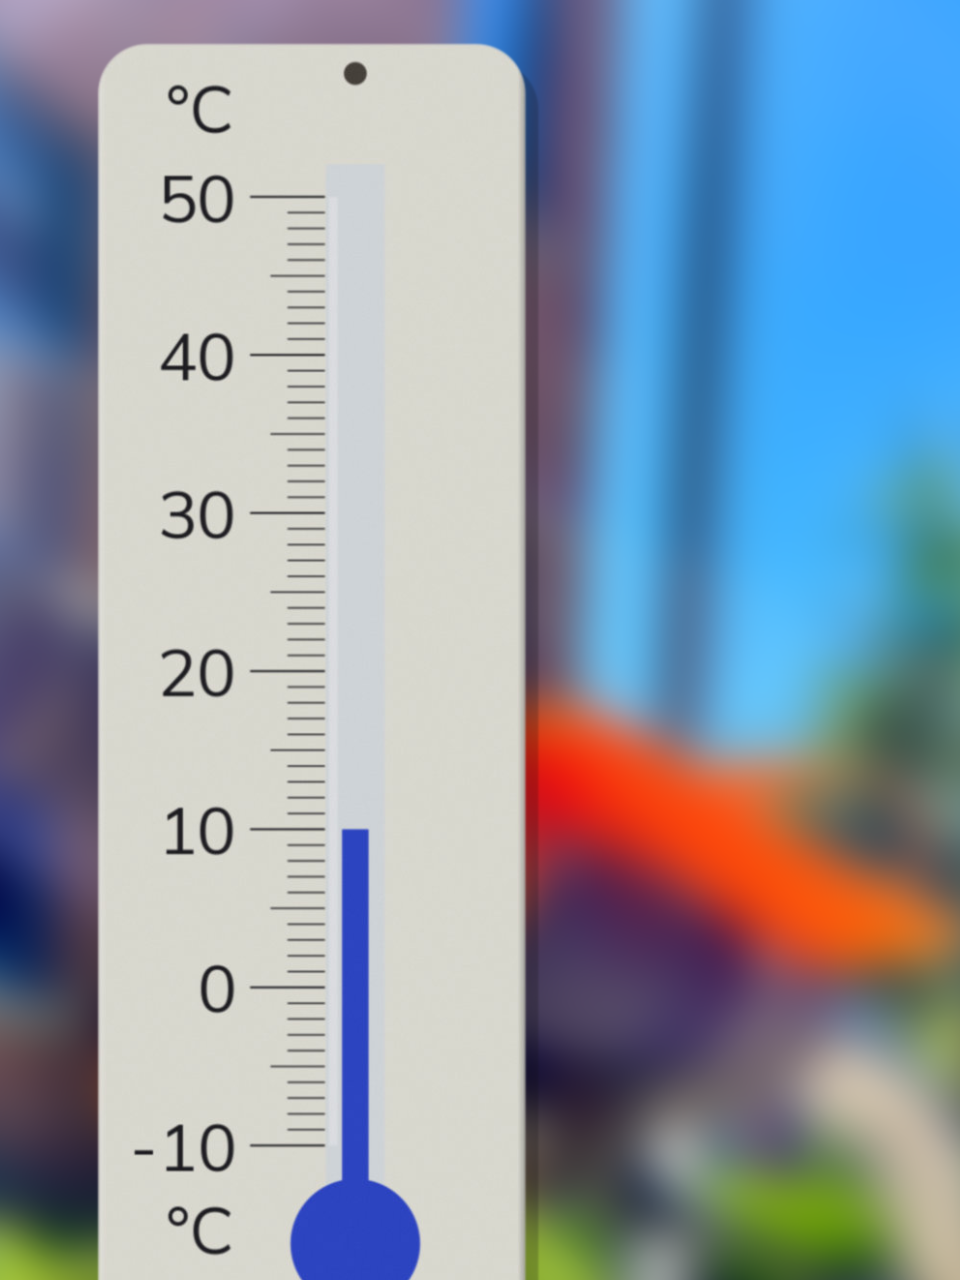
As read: 10; °C
